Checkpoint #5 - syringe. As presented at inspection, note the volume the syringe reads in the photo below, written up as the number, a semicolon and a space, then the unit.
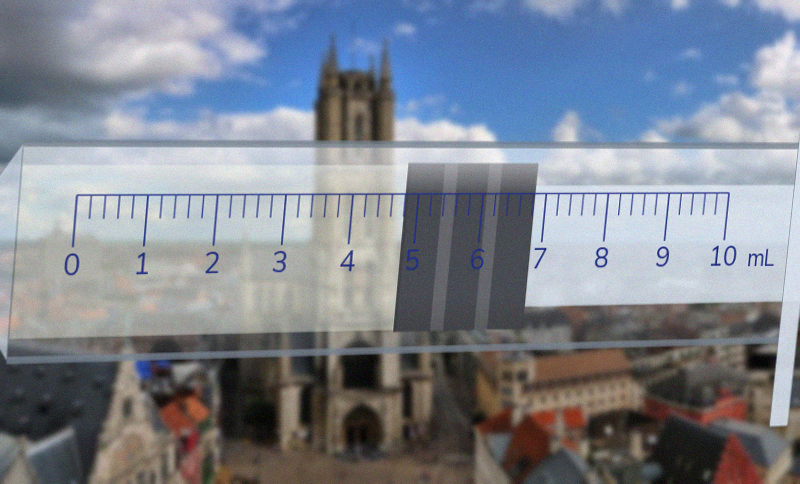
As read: 4.8; mL
